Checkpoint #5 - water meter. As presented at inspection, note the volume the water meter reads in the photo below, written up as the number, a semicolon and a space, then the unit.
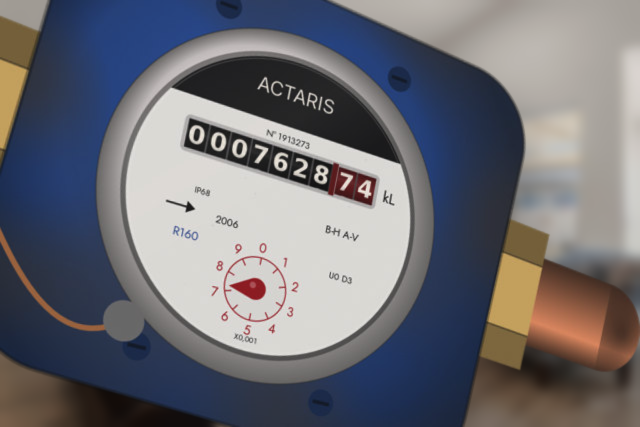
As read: 7628.747; kL
